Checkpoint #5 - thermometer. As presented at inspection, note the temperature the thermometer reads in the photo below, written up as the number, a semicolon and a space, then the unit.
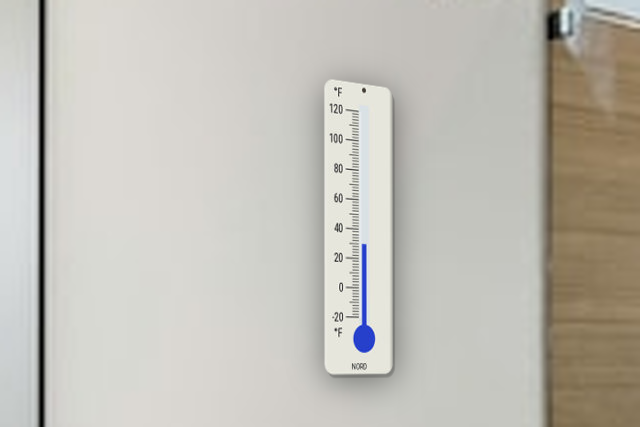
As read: 30; °F
